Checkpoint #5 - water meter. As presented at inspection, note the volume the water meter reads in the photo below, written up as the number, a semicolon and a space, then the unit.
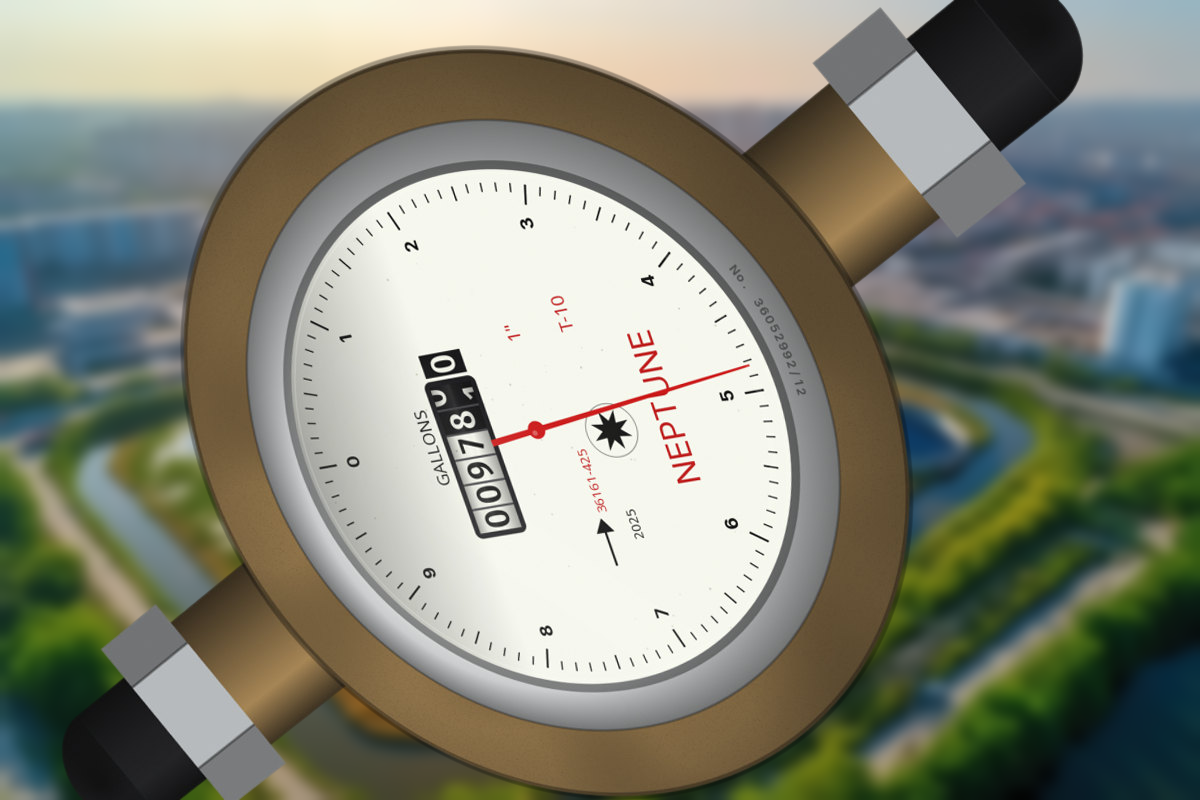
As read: 97804.8; gal
